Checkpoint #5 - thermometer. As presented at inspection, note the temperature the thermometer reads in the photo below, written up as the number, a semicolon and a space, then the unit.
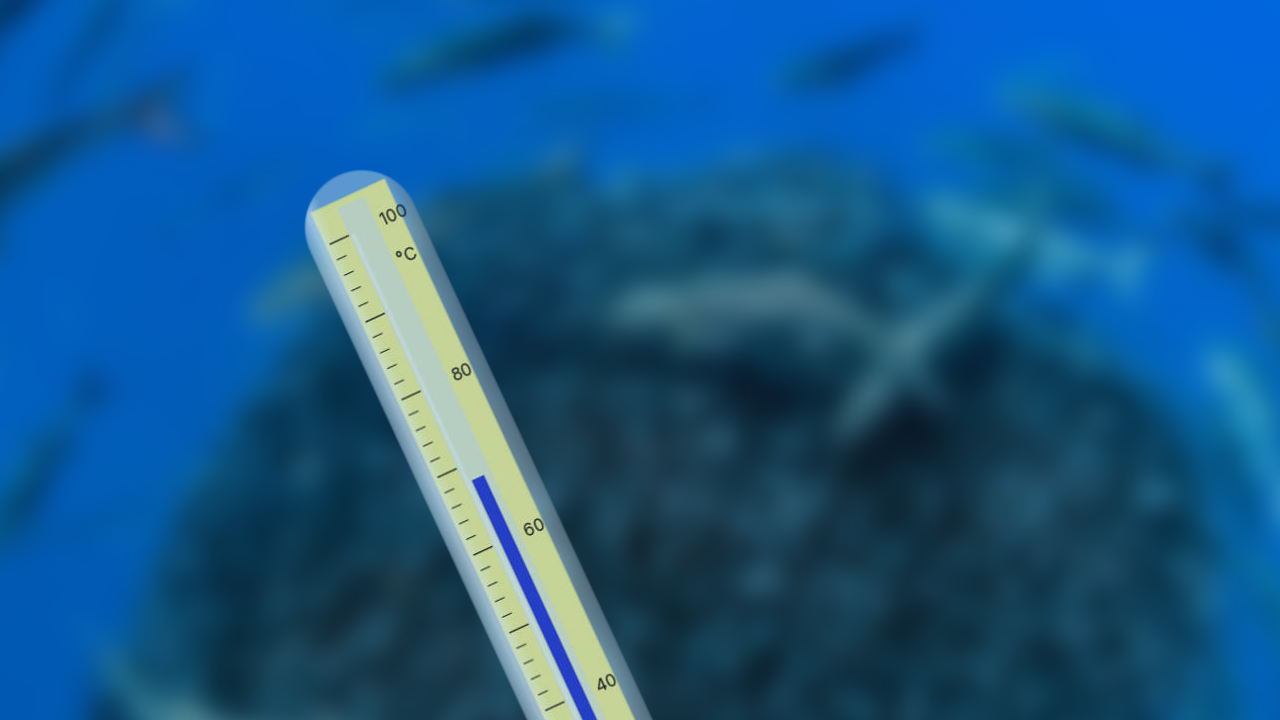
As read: 68; °C
